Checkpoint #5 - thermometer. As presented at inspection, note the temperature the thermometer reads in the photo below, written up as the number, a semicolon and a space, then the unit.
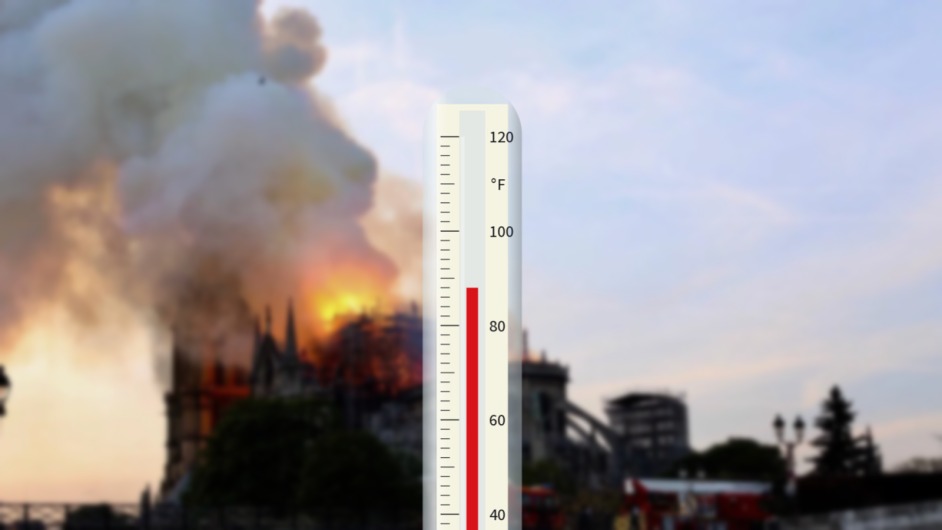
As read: 88; °F
